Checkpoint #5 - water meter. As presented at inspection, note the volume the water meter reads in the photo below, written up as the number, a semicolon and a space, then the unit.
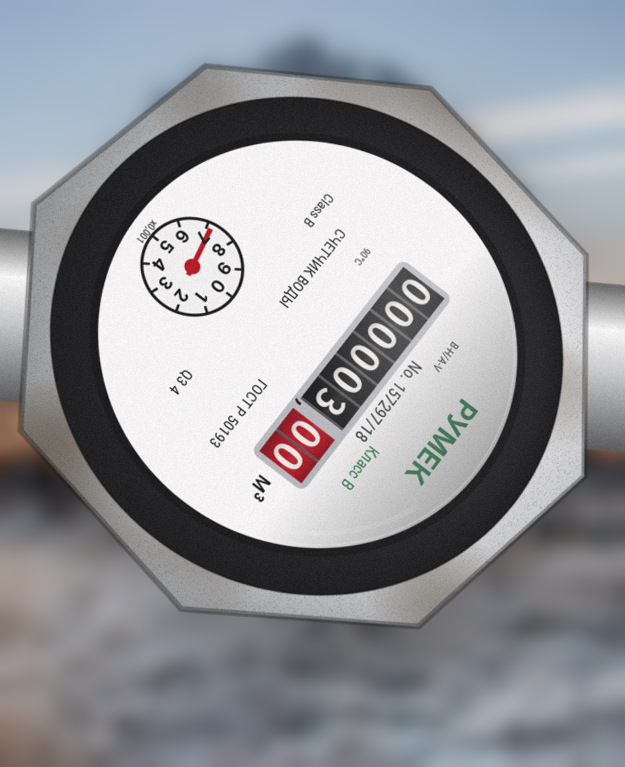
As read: 3.007; m³
